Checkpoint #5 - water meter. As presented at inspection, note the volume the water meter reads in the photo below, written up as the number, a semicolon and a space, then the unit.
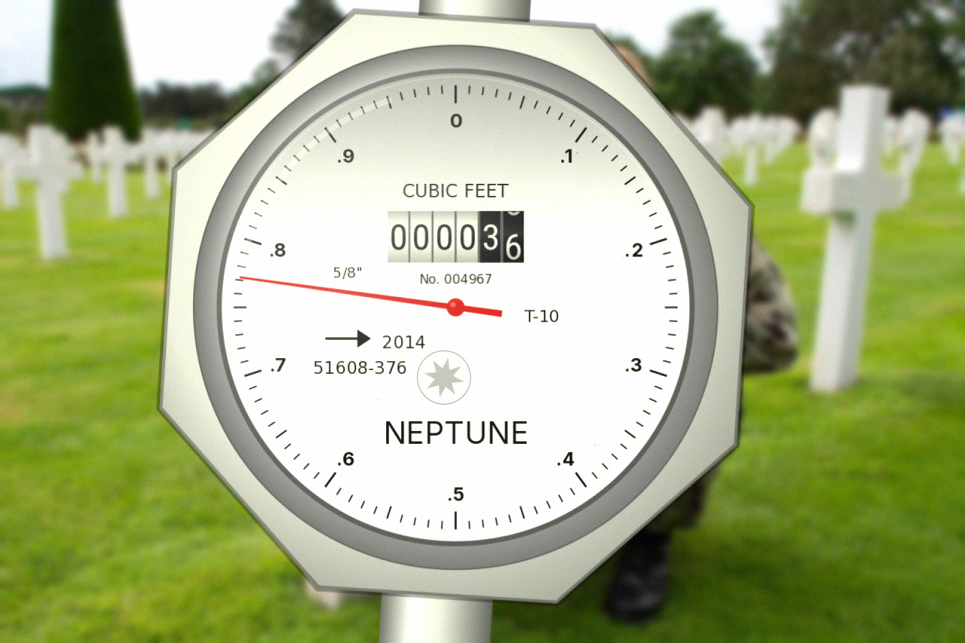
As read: 35.77; ft³
